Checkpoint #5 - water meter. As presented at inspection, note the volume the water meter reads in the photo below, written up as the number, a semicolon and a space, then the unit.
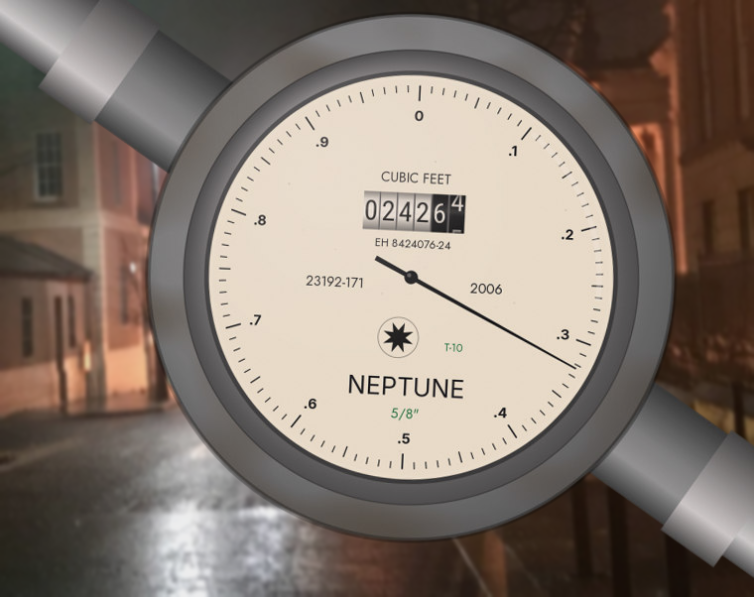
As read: 24264.32; ft³
